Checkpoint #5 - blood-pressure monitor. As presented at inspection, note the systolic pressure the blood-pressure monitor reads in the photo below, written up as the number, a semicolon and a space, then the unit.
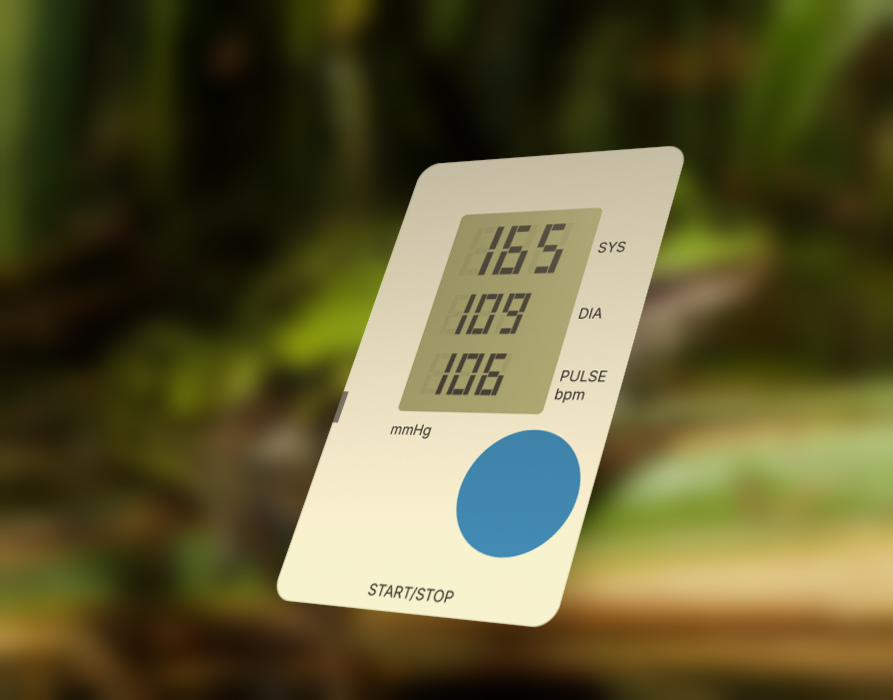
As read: 165; mmHg
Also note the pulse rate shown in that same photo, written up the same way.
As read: 106; bpm
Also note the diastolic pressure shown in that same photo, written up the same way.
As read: 109; mmHg
